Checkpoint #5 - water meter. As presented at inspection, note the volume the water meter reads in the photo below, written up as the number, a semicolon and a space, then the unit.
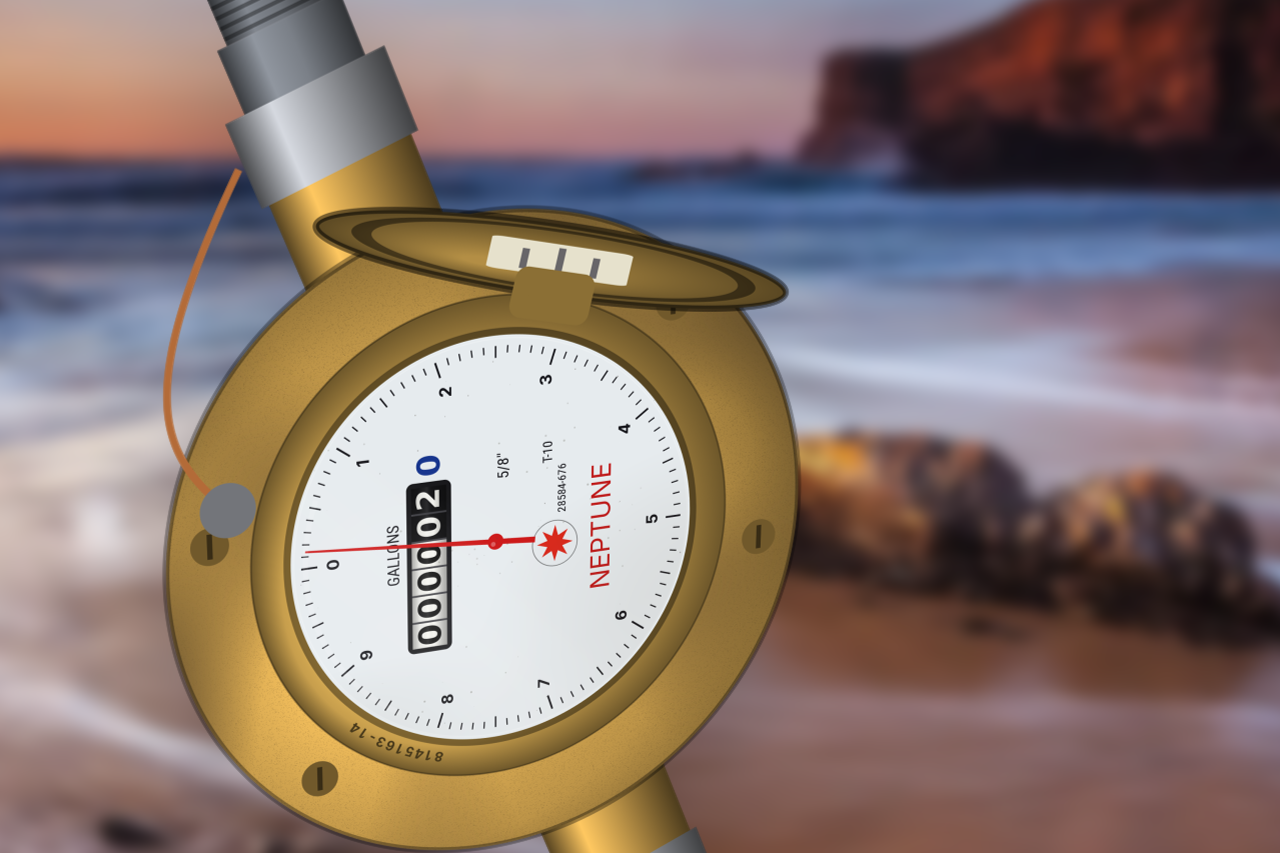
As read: 20.1; gal
